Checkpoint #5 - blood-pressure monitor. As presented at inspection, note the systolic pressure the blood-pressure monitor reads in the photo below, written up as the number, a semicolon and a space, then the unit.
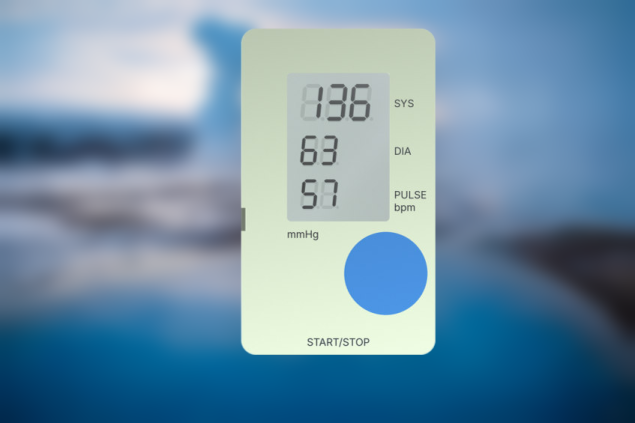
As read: 136; mmHg
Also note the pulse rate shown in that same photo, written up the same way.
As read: 57; bpm
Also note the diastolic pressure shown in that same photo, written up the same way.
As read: 63; mmHg
